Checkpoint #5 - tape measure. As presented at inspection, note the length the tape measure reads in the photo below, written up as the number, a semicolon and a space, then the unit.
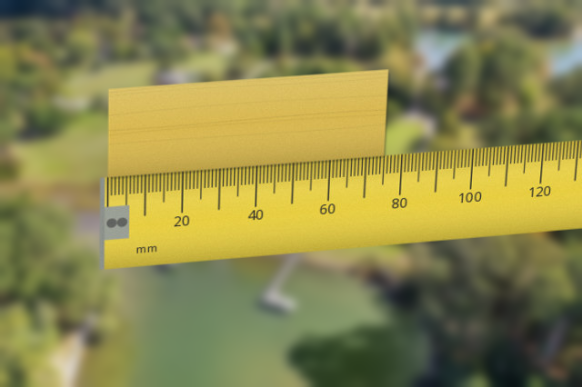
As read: 75; mm
